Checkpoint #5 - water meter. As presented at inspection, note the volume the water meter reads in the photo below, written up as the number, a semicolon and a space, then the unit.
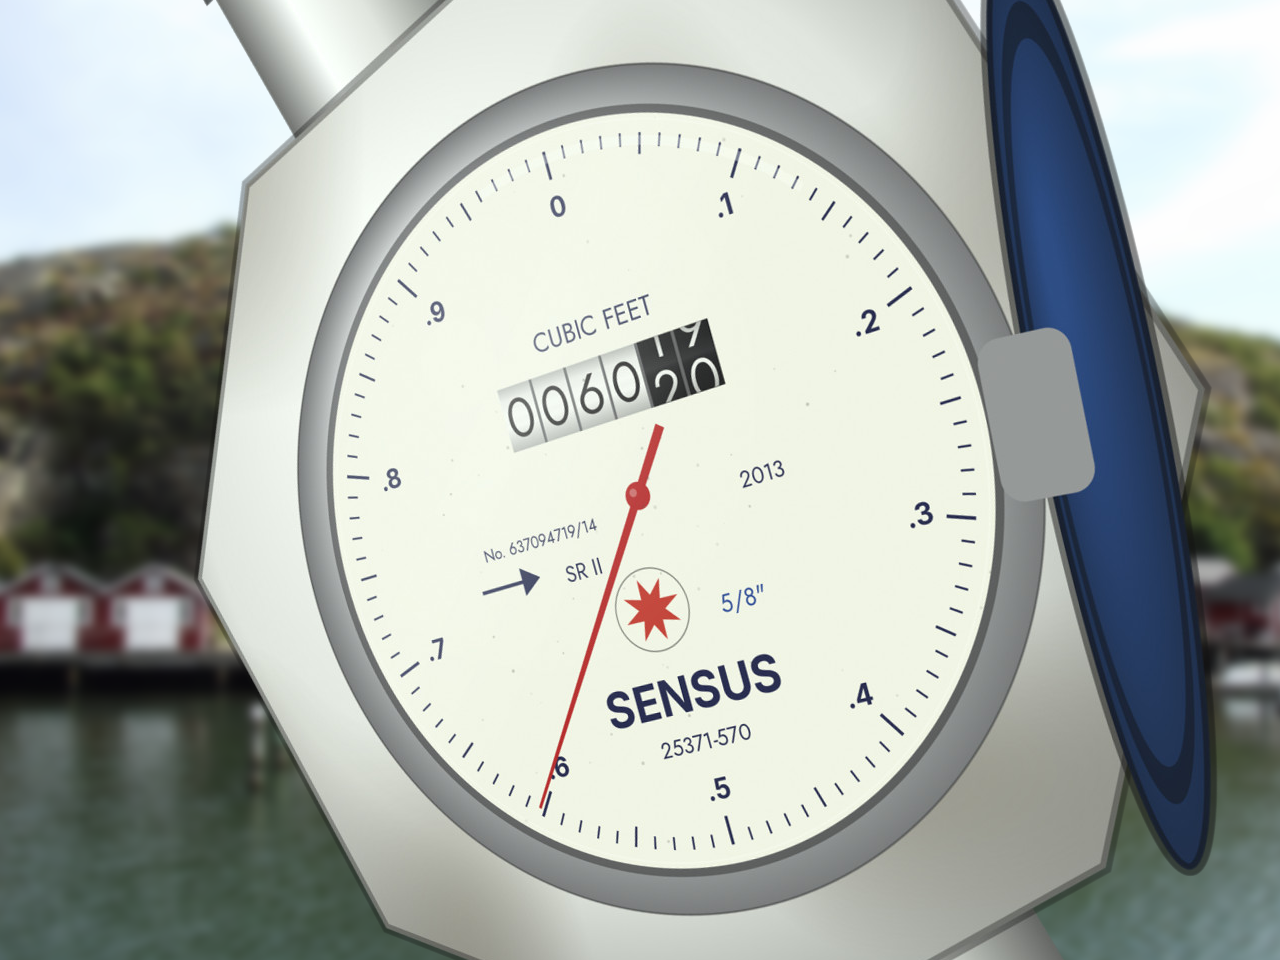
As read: 6019.60; ft³
